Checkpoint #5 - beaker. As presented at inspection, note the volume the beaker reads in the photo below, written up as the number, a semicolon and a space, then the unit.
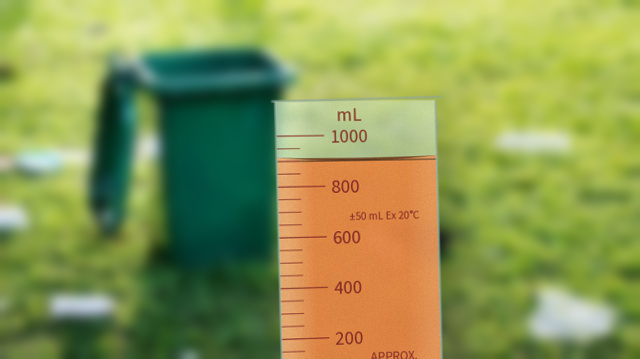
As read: 900; mL
